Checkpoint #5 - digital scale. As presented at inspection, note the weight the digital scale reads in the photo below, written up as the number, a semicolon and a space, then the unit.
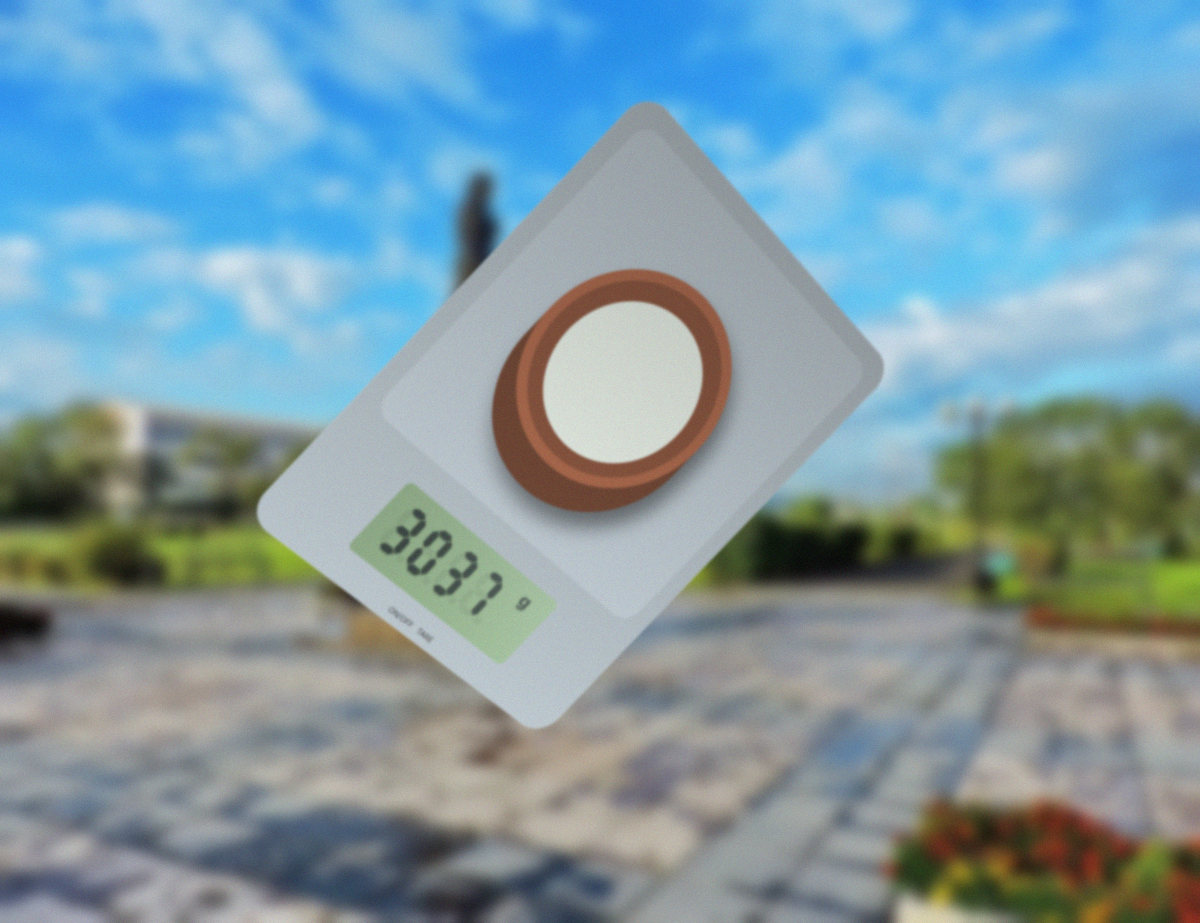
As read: 3037; g
